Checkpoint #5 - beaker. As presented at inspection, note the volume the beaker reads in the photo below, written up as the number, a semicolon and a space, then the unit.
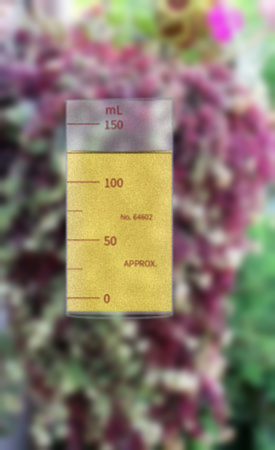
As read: 125; mL
